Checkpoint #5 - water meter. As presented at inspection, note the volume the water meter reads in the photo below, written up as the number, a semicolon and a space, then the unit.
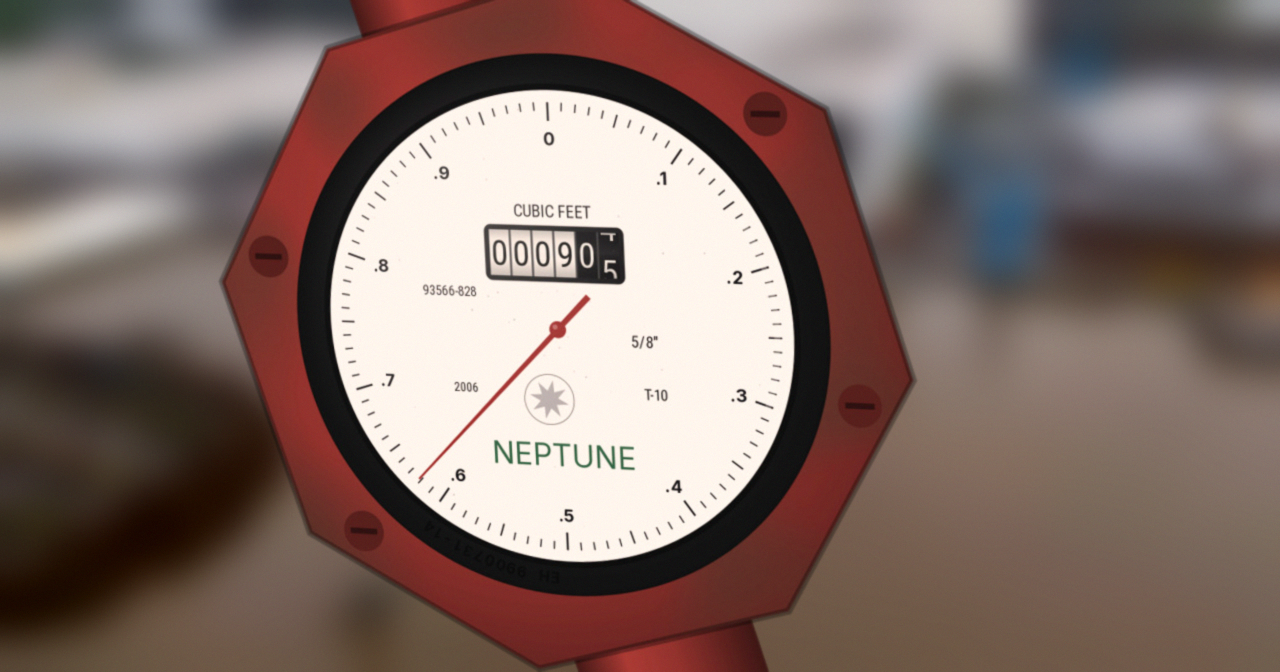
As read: 904.62; ft³
